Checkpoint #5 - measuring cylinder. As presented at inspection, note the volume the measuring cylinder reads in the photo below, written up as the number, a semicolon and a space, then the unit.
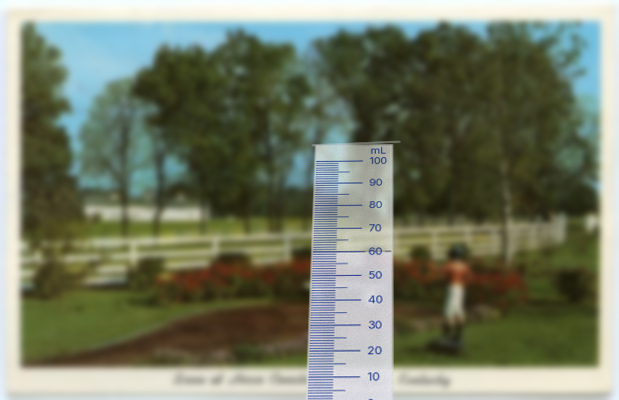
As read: 60; mL
